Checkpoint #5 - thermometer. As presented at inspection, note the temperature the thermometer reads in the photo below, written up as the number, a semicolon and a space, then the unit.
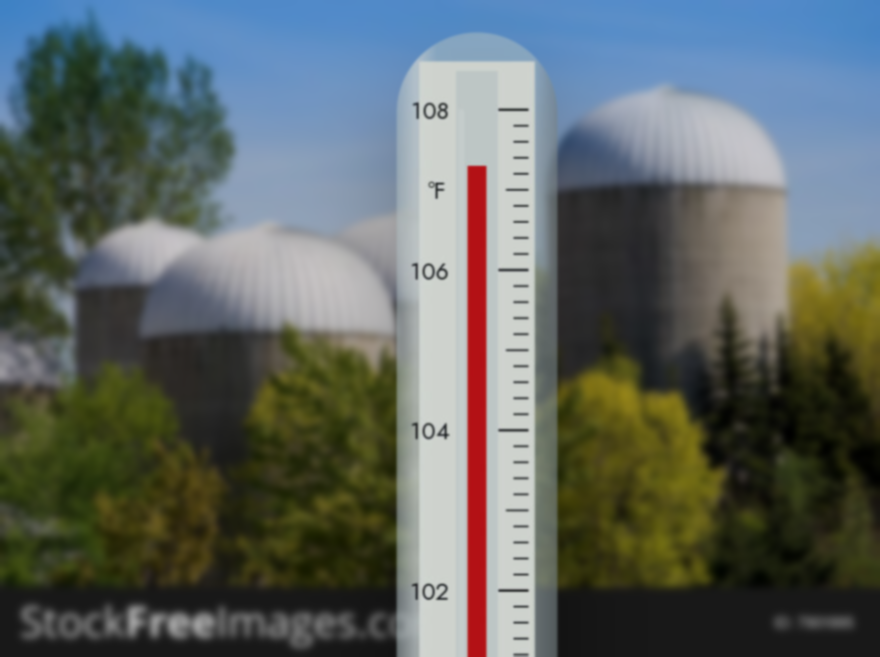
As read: 107.3; °F
